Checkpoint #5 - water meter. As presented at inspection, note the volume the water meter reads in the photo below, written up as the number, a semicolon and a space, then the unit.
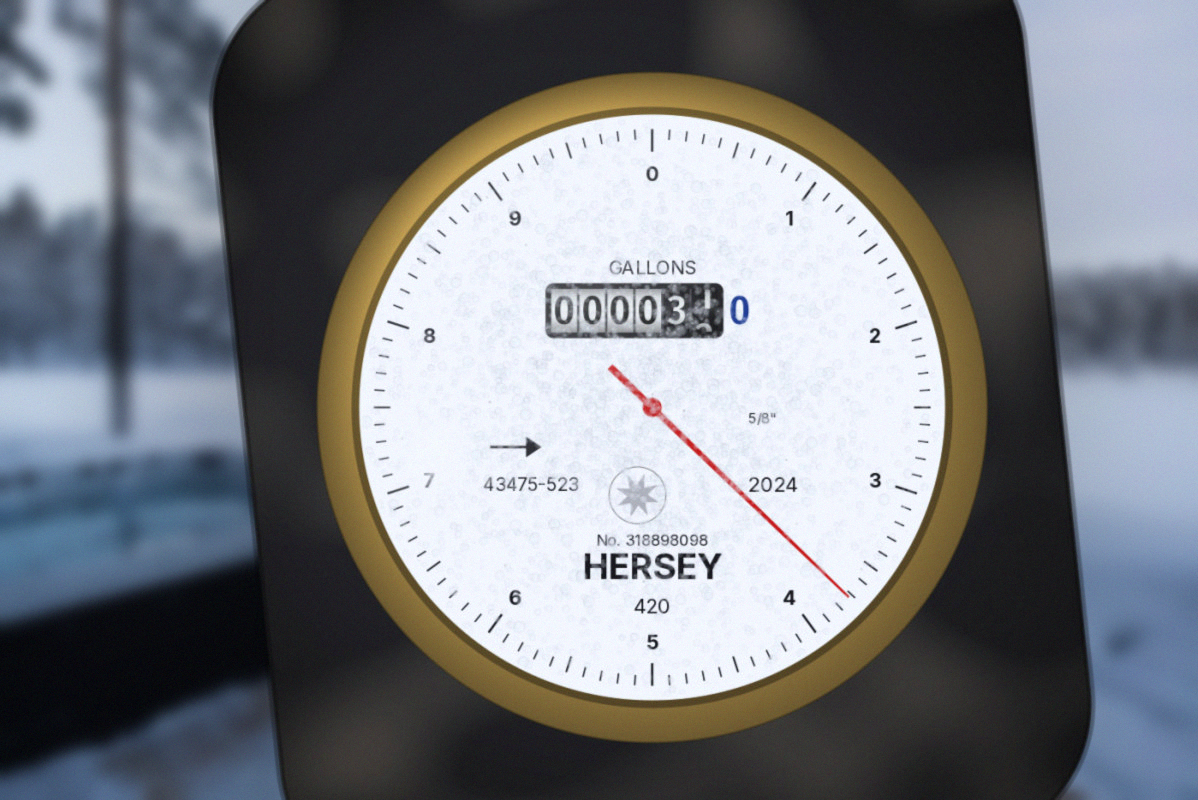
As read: 313.7; gal
